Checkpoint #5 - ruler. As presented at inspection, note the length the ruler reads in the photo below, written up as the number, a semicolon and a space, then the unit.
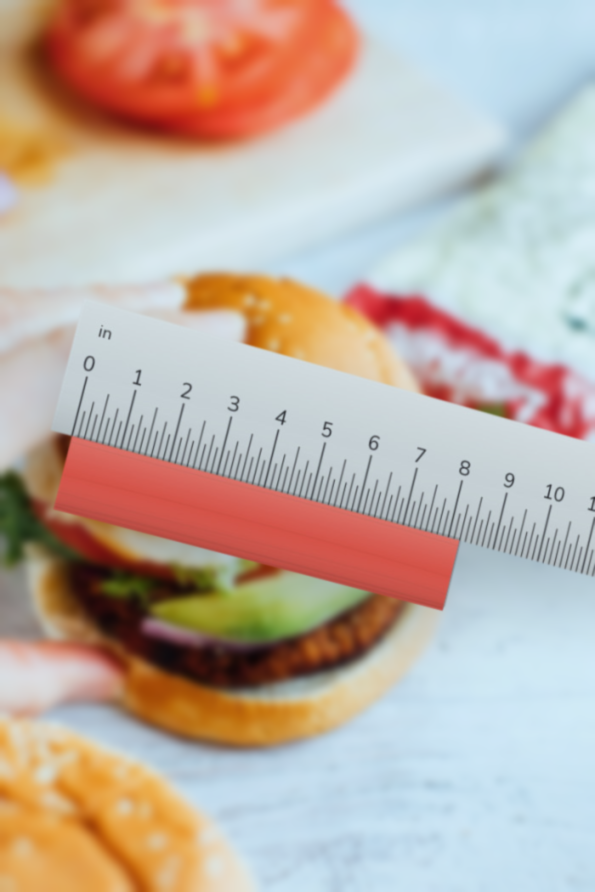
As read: 8.25; in
